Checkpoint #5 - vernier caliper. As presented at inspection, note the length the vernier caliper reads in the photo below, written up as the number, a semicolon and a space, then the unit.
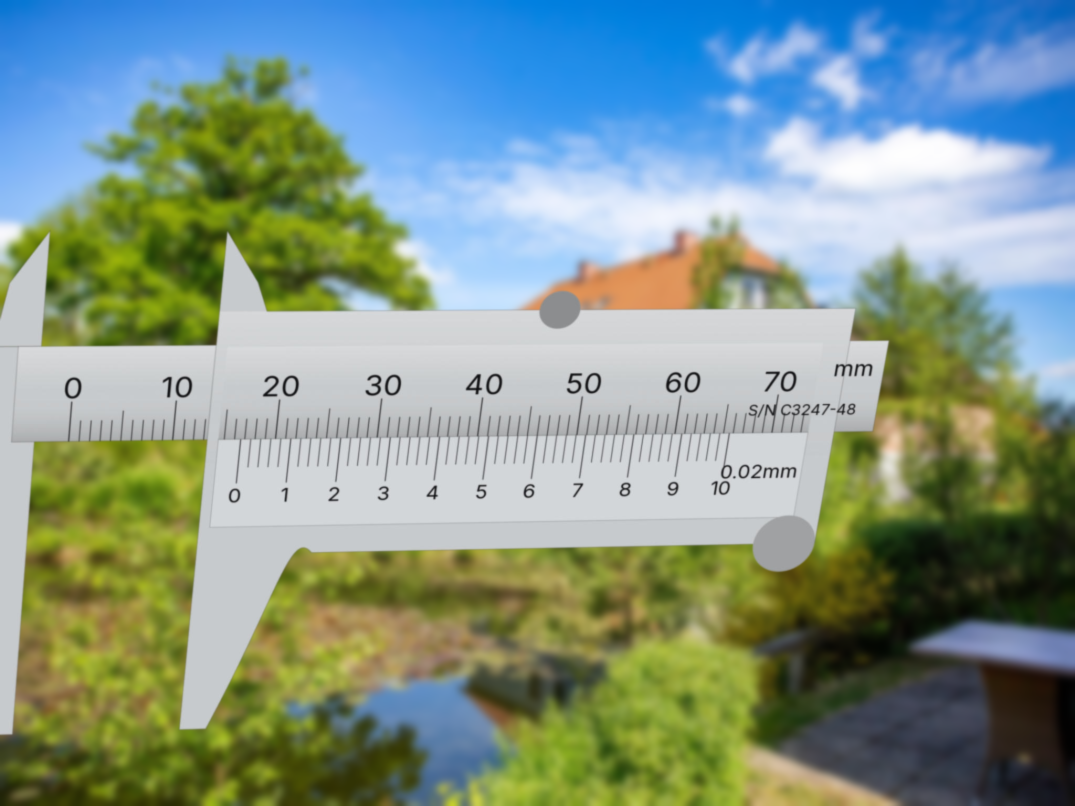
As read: 16.6; mm
